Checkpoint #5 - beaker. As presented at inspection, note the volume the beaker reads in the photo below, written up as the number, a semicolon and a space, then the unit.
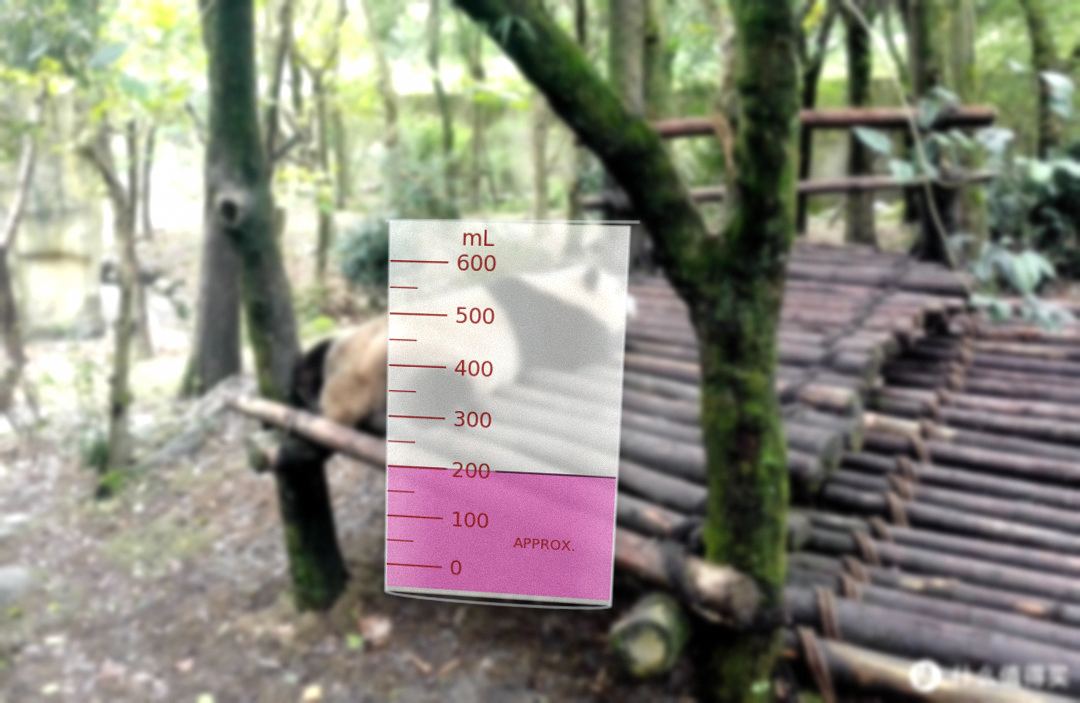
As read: 200; mL
